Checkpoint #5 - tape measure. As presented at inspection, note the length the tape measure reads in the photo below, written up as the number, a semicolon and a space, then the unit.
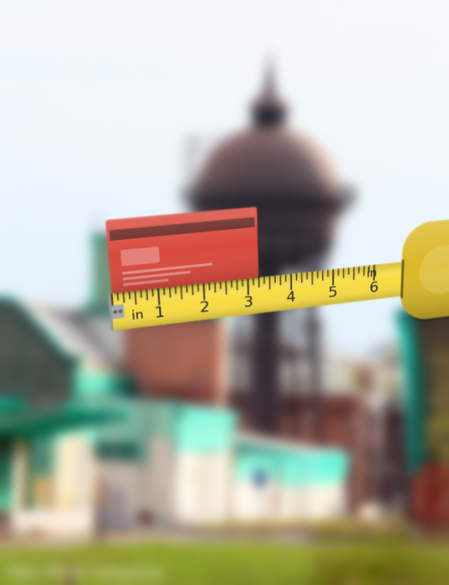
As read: 3.25; in
